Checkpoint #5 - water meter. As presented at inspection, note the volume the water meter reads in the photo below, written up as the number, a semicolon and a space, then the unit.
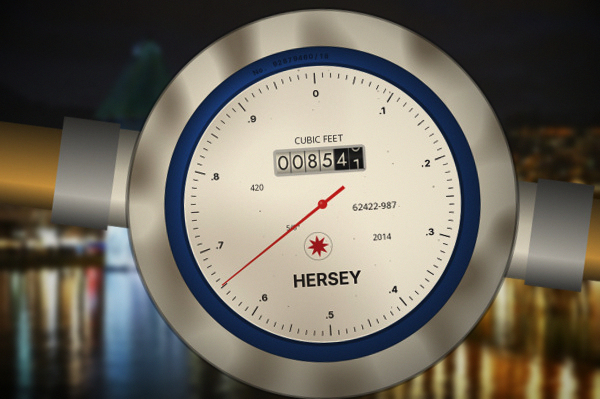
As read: 8540.65; ft³
